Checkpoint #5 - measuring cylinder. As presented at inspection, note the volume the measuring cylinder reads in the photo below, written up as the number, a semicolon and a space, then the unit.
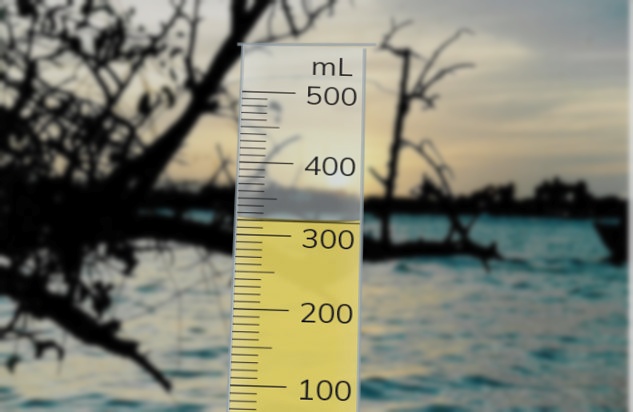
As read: 320; mL
